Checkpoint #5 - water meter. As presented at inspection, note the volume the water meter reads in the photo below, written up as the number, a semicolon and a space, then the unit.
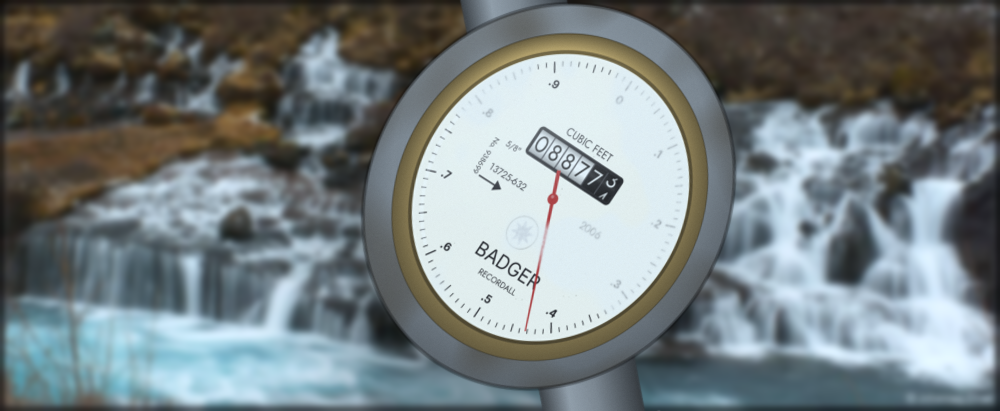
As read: 88773.43; ft³
